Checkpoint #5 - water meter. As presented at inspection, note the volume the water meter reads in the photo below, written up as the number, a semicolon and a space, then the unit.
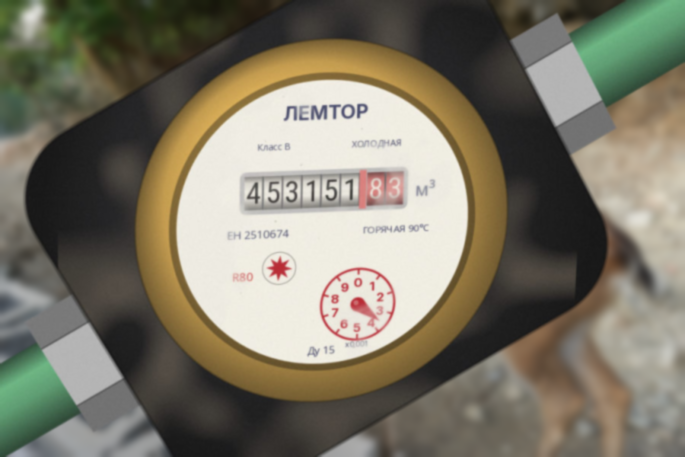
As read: 453151.833; m³
